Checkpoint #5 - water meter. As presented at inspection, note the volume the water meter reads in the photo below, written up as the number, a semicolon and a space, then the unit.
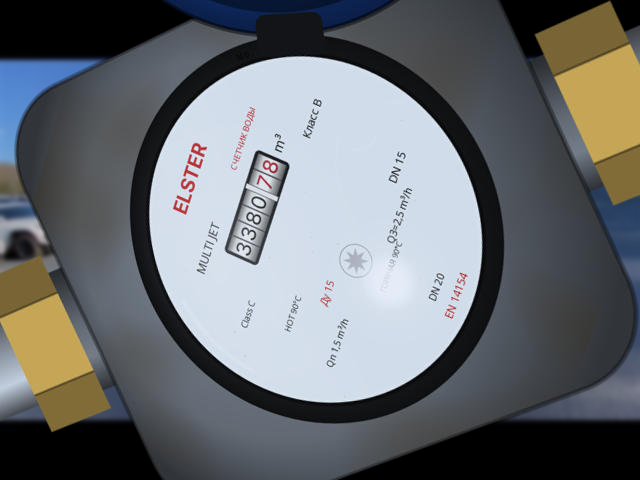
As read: 3380.78; m³
